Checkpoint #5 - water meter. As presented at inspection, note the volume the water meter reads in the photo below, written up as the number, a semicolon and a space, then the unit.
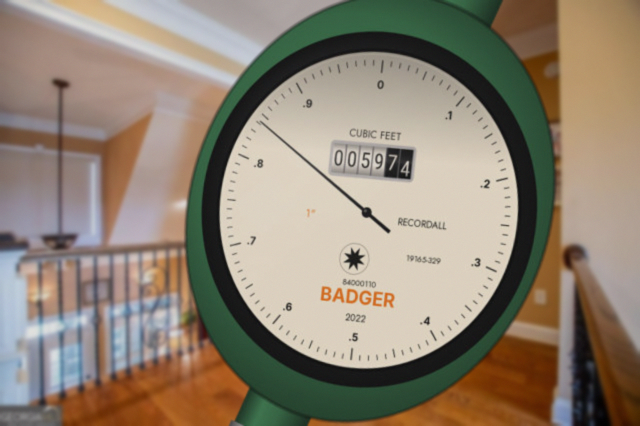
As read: 5973.84; ft³
